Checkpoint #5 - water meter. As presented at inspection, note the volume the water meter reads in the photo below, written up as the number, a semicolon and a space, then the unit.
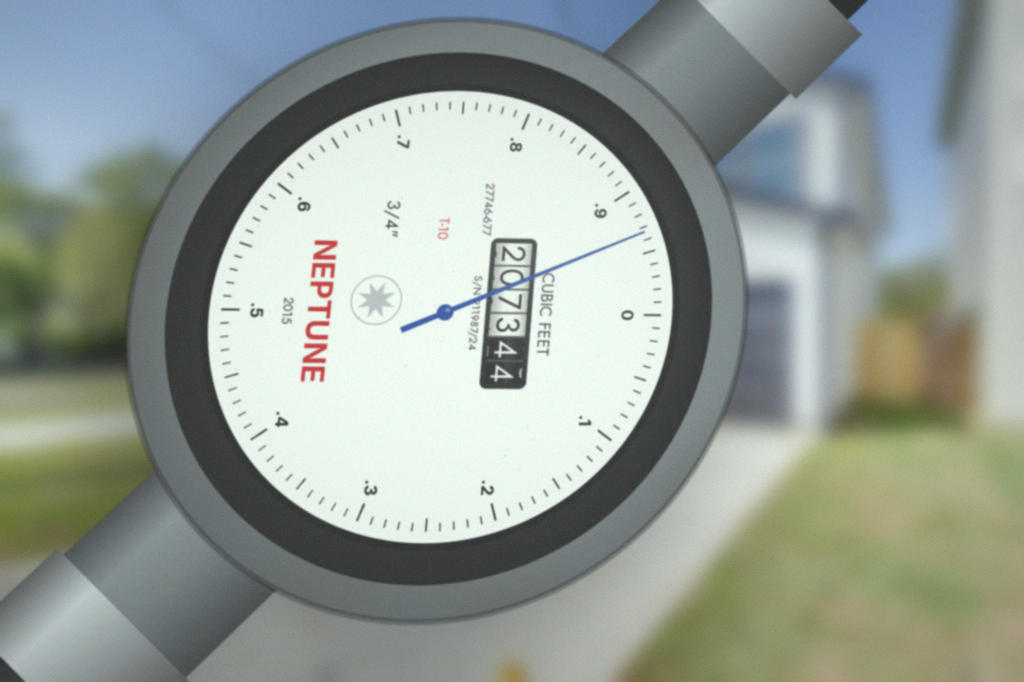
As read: 207343.93; ft³
